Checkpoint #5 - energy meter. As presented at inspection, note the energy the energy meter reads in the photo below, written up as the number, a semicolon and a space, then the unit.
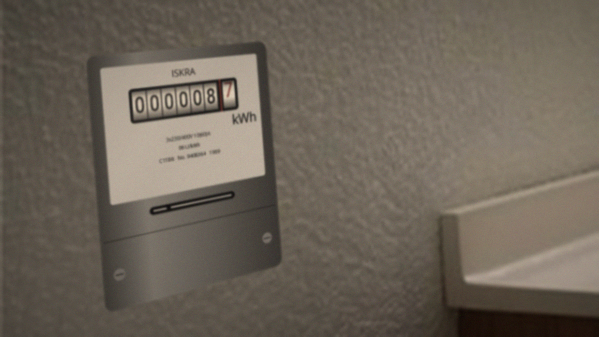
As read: 8.7; kWh
